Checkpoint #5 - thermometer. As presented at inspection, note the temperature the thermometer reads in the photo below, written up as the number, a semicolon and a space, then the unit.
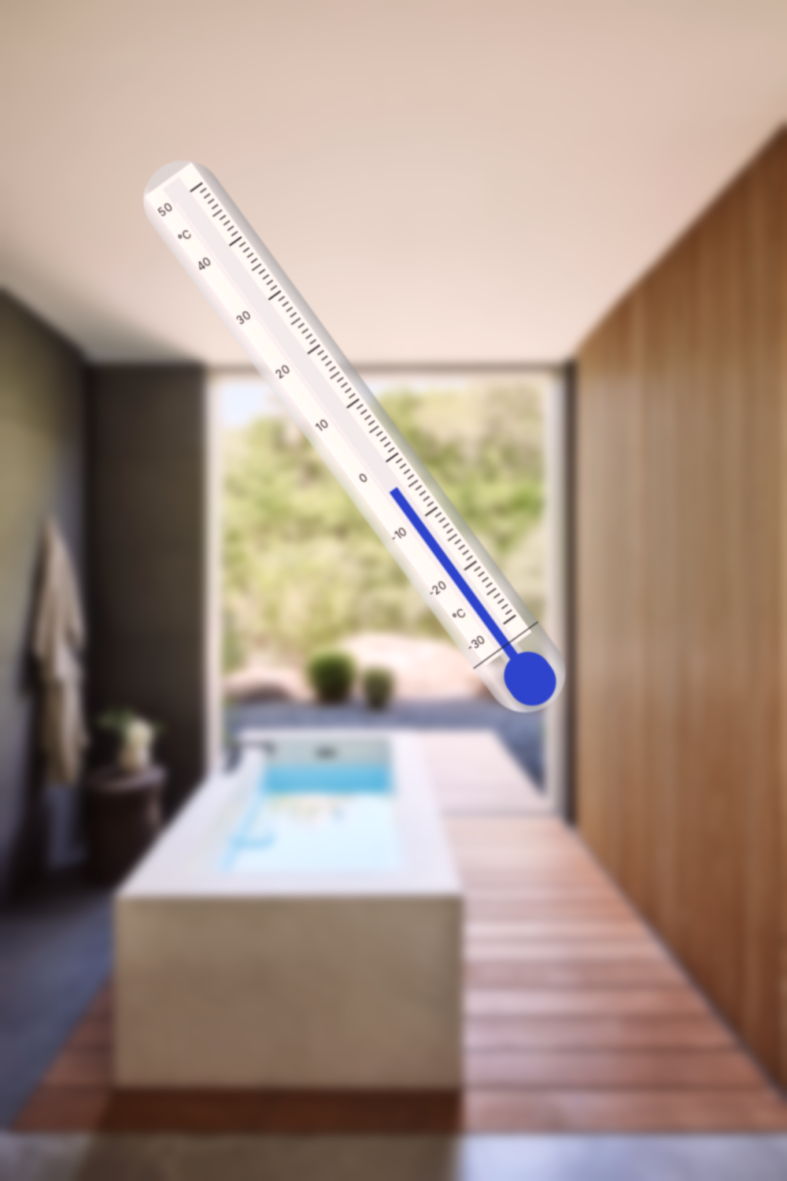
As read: -4; °C
